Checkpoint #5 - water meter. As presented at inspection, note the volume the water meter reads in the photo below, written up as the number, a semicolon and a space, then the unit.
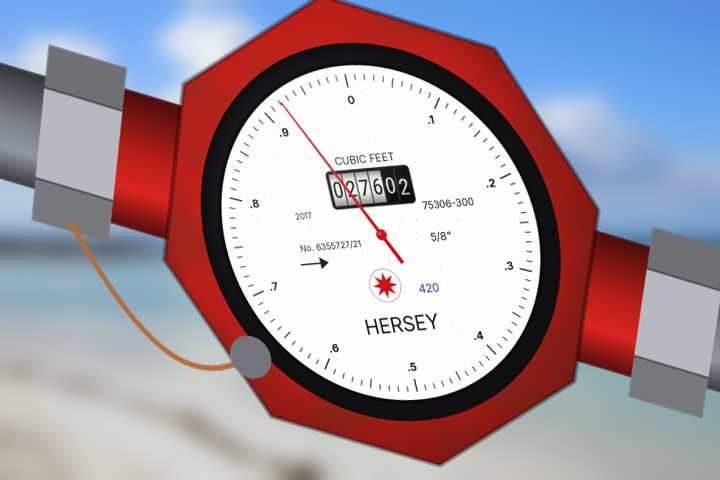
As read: 27601.92; ft³
